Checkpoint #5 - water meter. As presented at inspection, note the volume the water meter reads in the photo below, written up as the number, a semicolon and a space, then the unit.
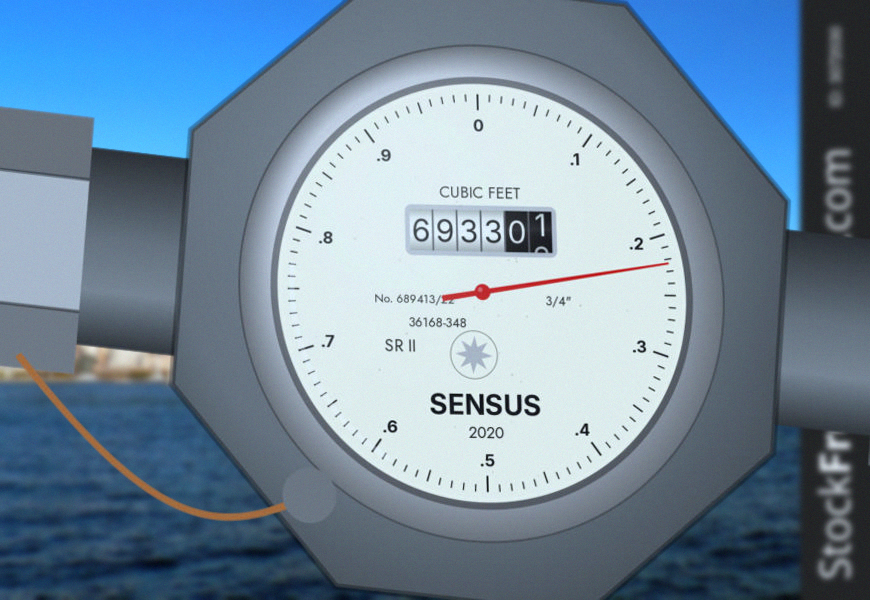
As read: 693301.22; ft³
